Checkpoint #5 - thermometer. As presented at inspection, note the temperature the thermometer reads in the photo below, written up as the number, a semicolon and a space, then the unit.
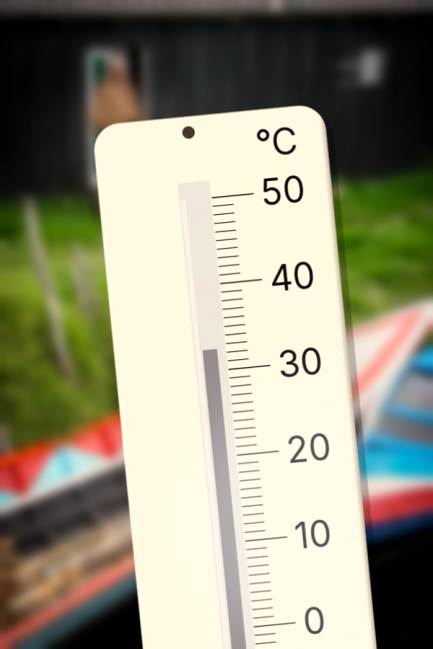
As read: 32.5; °C
